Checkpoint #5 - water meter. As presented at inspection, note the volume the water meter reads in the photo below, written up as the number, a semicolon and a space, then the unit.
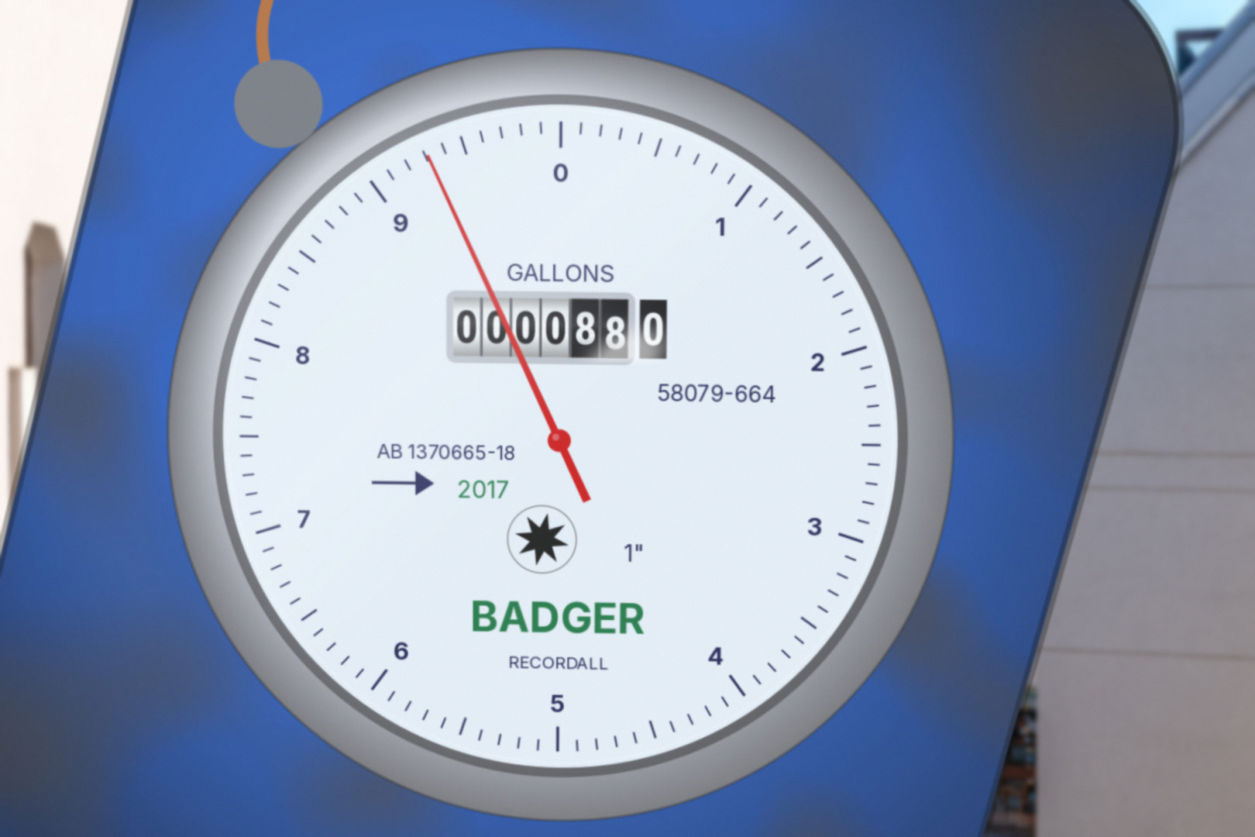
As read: 879.3; gal
